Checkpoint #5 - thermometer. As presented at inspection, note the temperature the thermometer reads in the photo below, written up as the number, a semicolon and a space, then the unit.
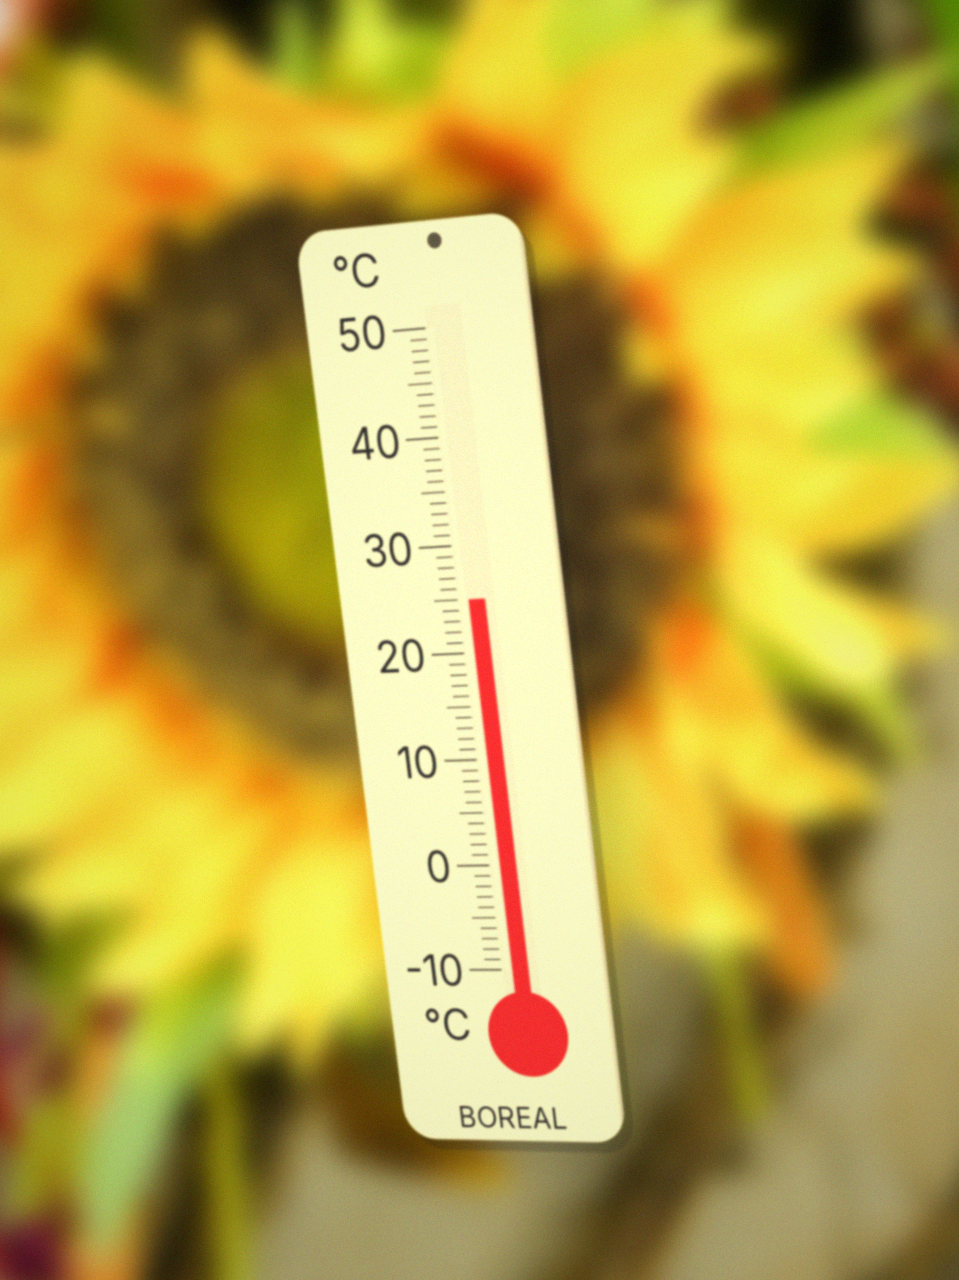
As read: 25; °C
